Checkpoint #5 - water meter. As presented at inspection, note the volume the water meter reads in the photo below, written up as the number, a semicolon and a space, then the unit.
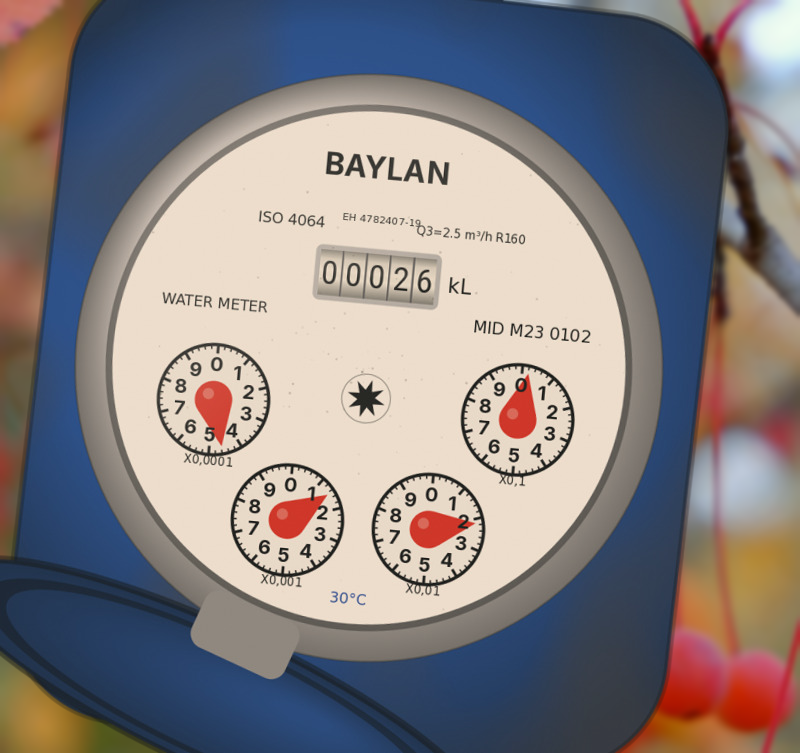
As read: 26.0214; kL
